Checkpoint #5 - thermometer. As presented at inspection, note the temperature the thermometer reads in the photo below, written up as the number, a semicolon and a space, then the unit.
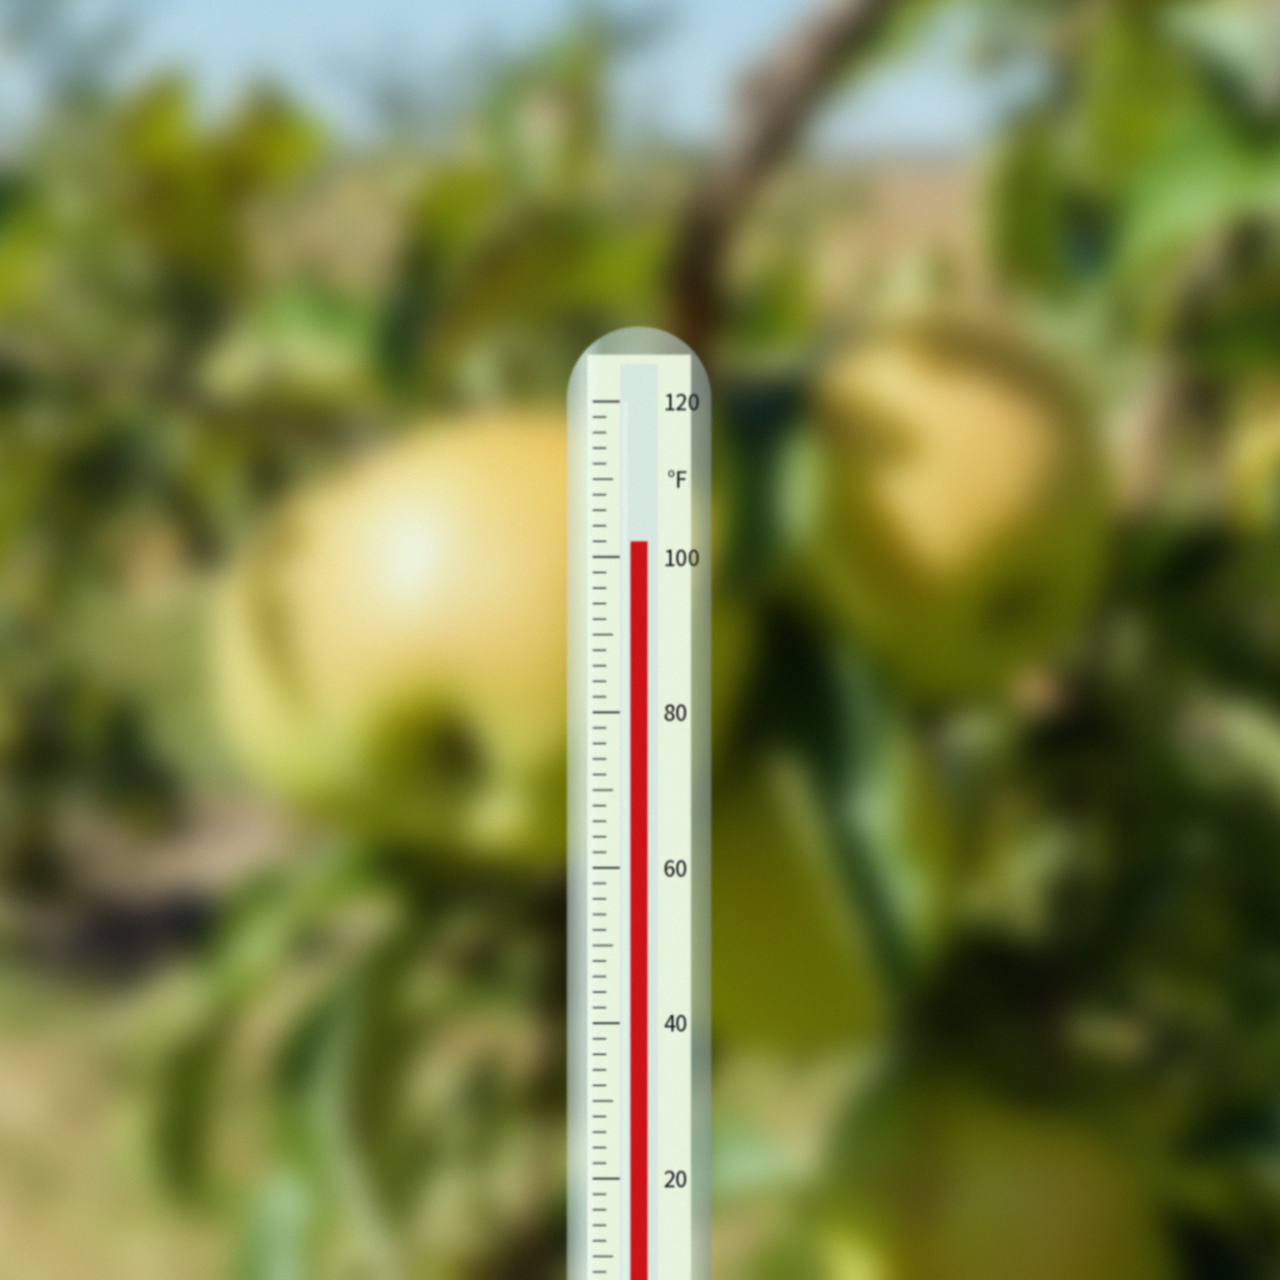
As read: 102; °F
